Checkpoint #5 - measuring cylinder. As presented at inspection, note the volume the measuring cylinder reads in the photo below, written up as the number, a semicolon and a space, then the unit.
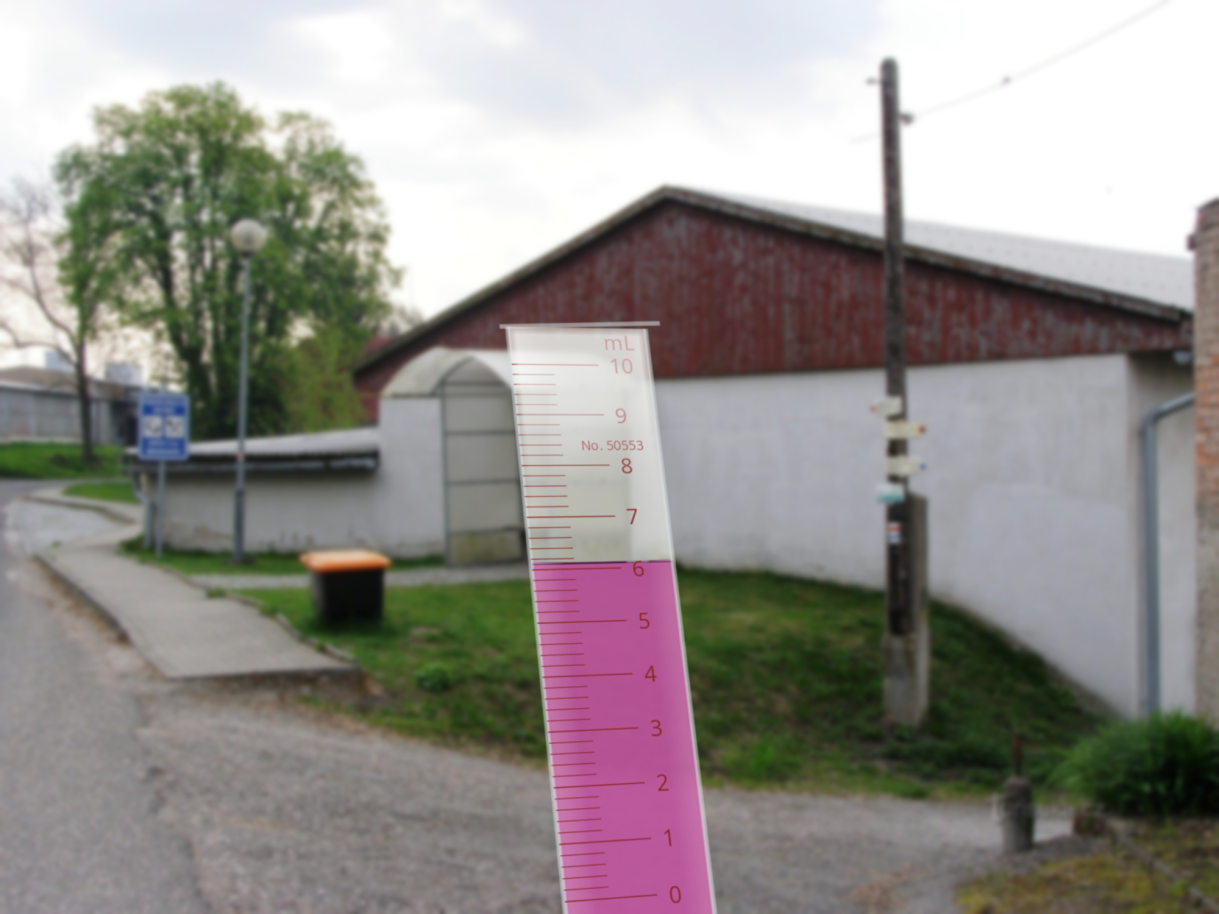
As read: 6.1; mL
